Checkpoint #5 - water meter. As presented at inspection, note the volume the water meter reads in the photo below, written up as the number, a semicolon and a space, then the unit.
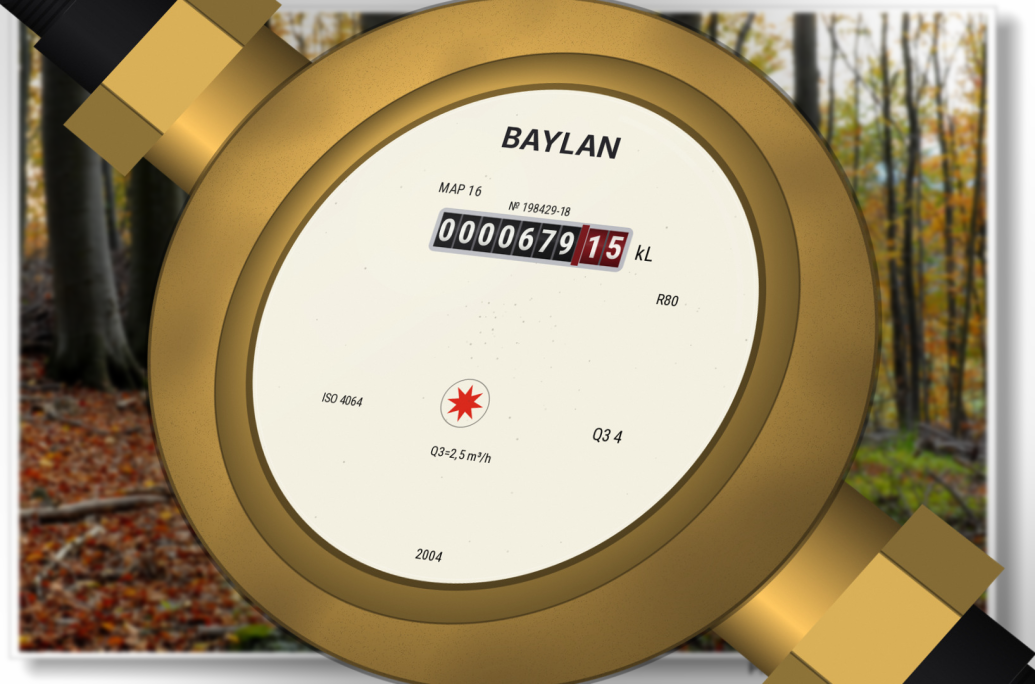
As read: 679.15; kL
